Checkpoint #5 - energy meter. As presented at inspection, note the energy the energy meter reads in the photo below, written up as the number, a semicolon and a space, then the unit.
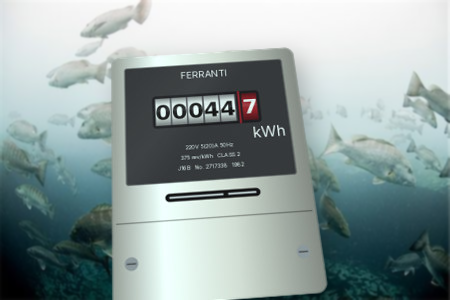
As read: 44.7; kWh
